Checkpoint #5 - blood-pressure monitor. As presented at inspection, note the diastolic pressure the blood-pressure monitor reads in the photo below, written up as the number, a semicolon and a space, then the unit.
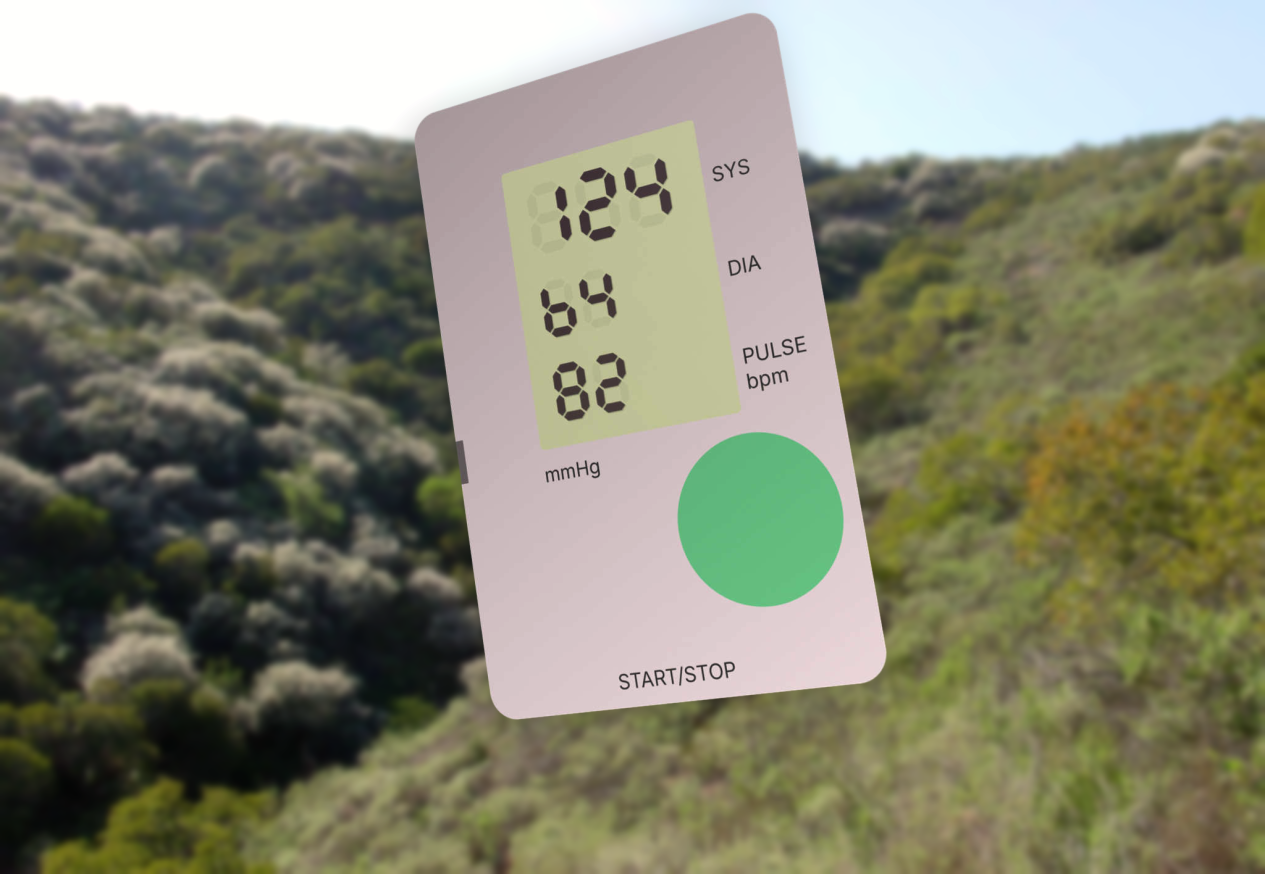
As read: 64; mmHg
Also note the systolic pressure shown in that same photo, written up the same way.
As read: 124; mmHg
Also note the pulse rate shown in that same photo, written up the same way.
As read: 82; bpm
